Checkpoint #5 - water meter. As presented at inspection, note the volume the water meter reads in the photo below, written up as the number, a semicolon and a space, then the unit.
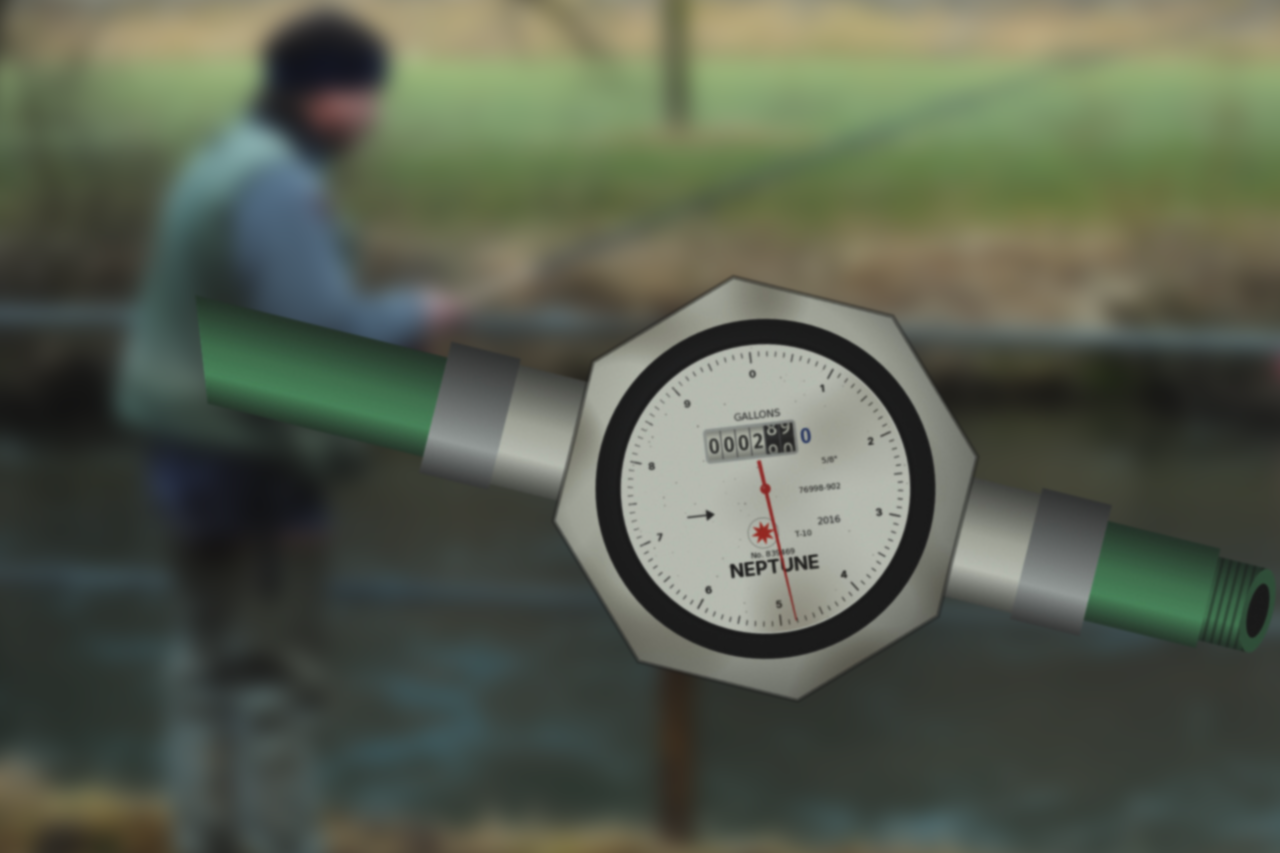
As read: 2894.8; gal
